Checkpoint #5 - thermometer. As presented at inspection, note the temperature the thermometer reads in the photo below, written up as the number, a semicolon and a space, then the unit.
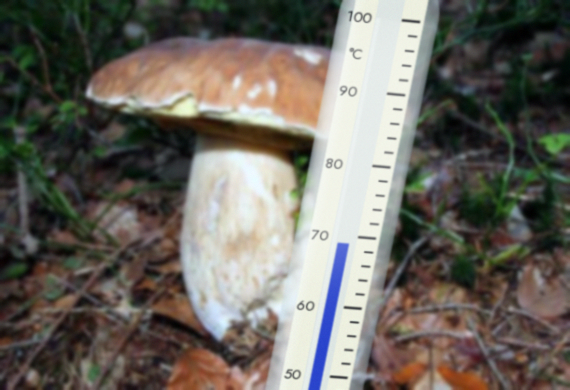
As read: 69; °C
